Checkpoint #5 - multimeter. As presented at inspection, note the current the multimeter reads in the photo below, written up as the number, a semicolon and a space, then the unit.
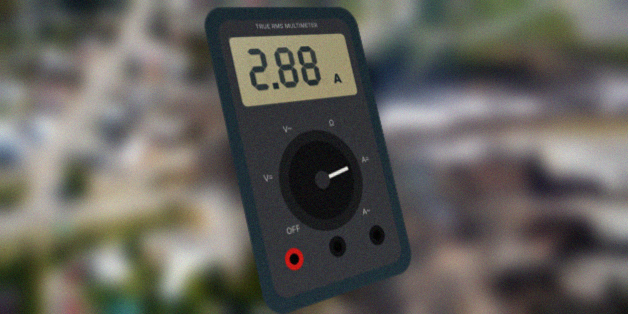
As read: 2.88; A
